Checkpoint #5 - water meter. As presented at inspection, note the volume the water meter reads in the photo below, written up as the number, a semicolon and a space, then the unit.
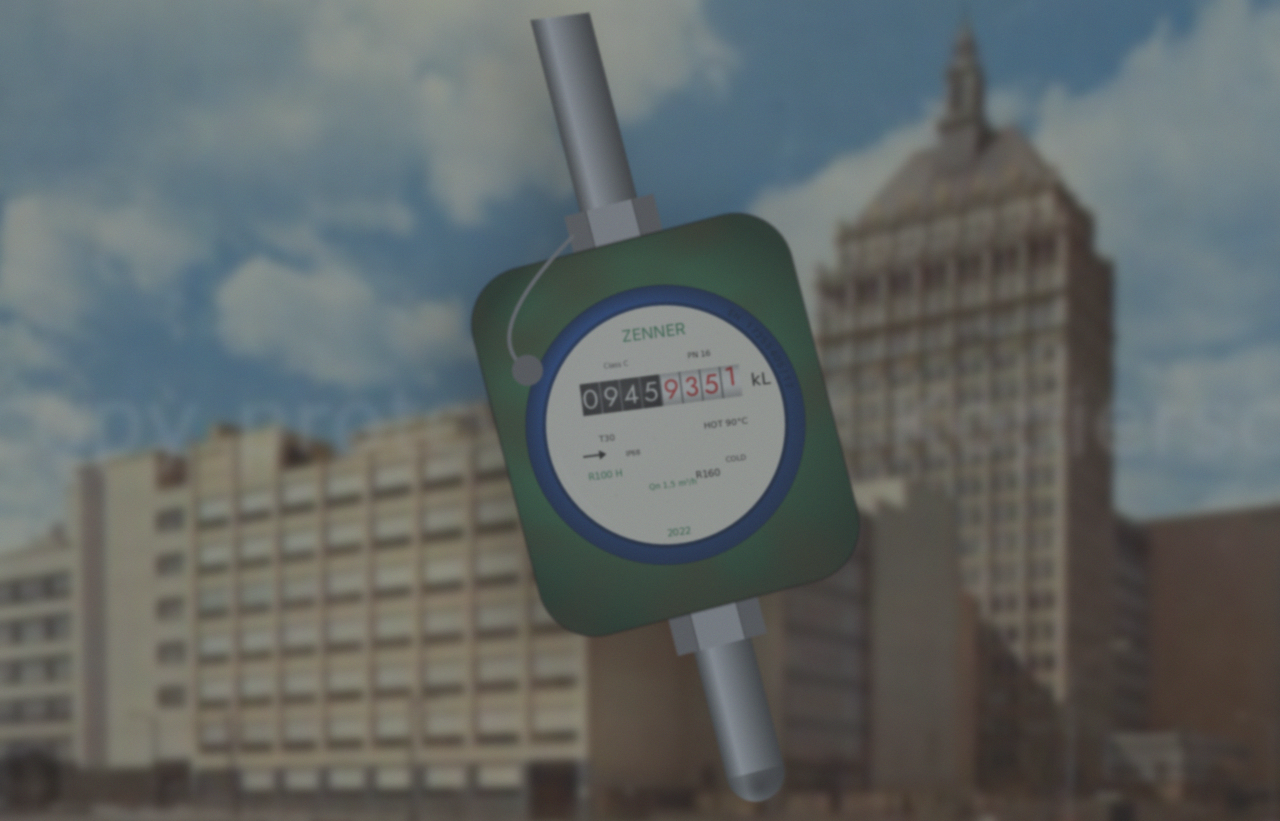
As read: 945.9351; kL
